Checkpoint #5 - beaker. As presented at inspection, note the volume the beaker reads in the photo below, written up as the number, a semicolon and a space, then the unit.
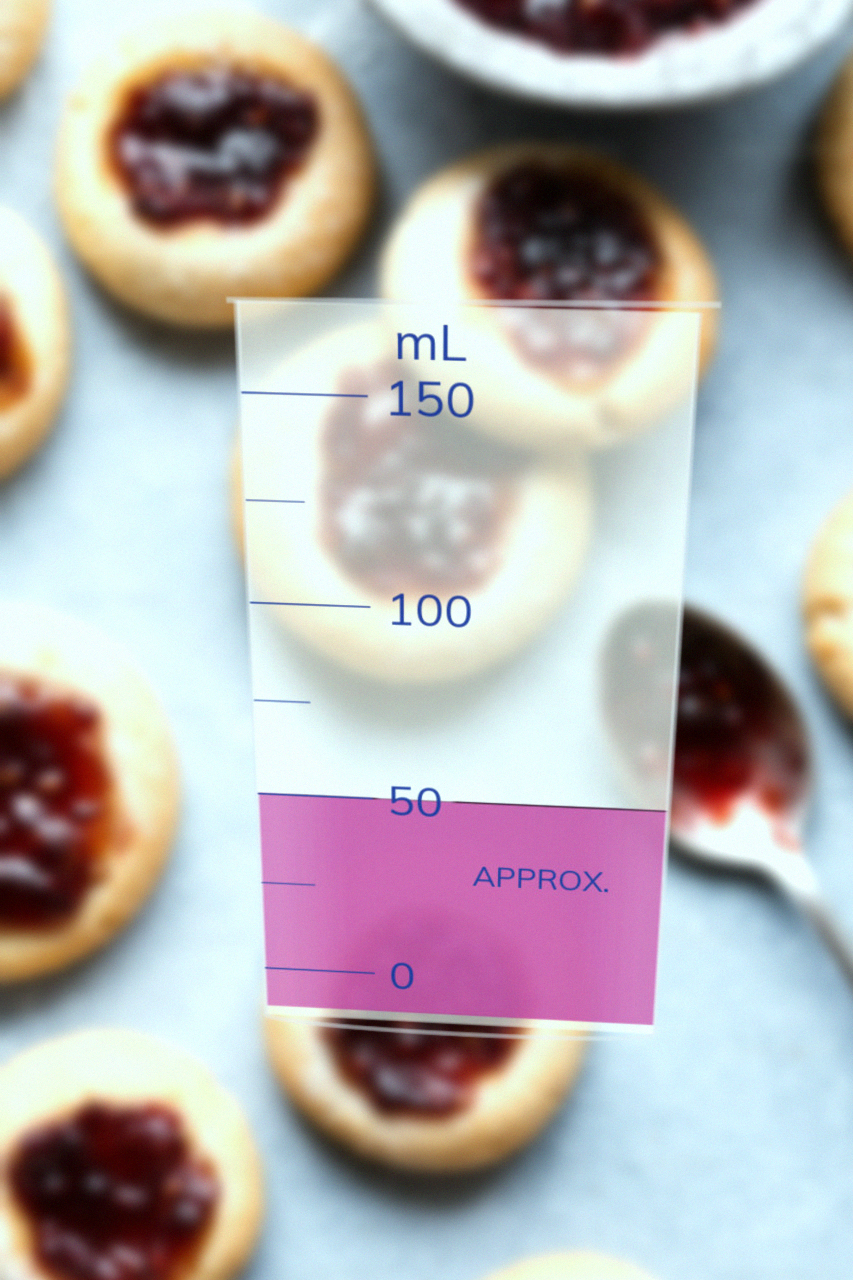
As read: 50; mL
